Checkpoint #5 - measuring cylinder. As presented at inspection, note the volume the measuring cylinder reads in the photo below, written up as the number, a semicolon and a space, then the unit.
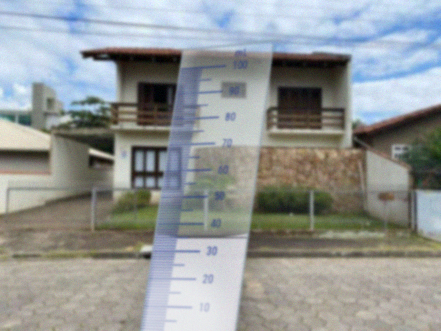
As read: 35; mL
